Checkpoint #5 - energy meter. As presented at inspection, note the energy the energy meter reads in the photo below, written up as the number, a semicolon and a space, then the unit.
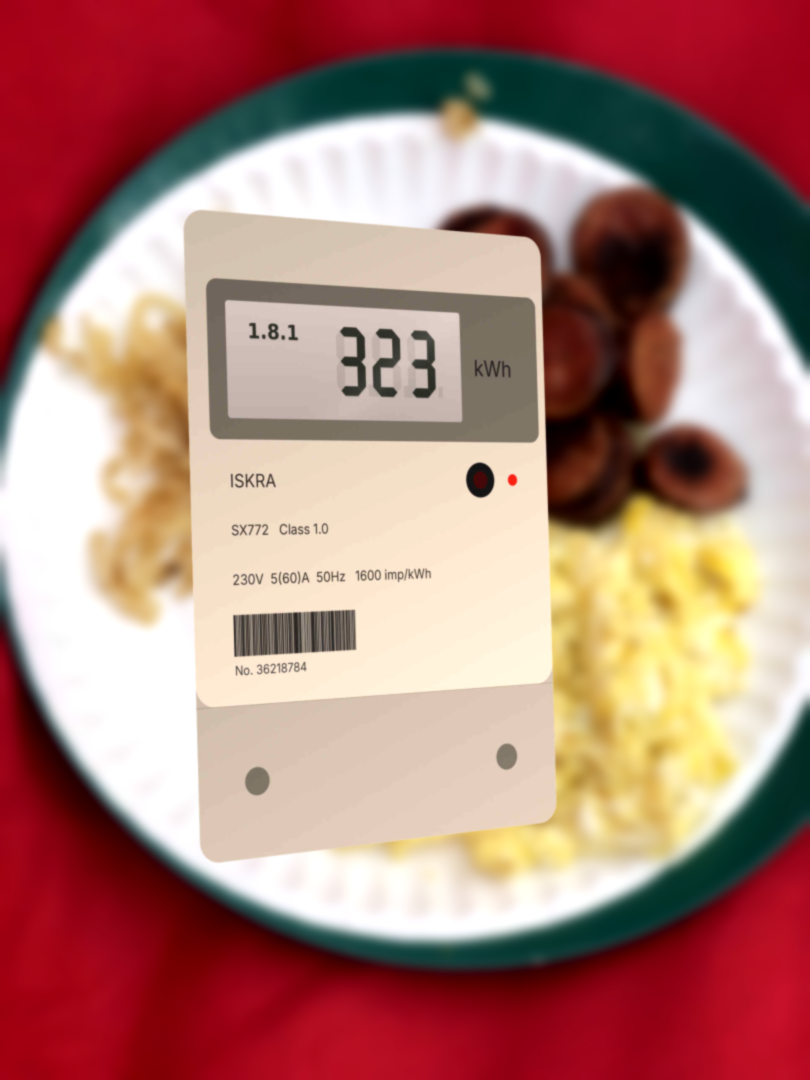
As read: 323; kWh
